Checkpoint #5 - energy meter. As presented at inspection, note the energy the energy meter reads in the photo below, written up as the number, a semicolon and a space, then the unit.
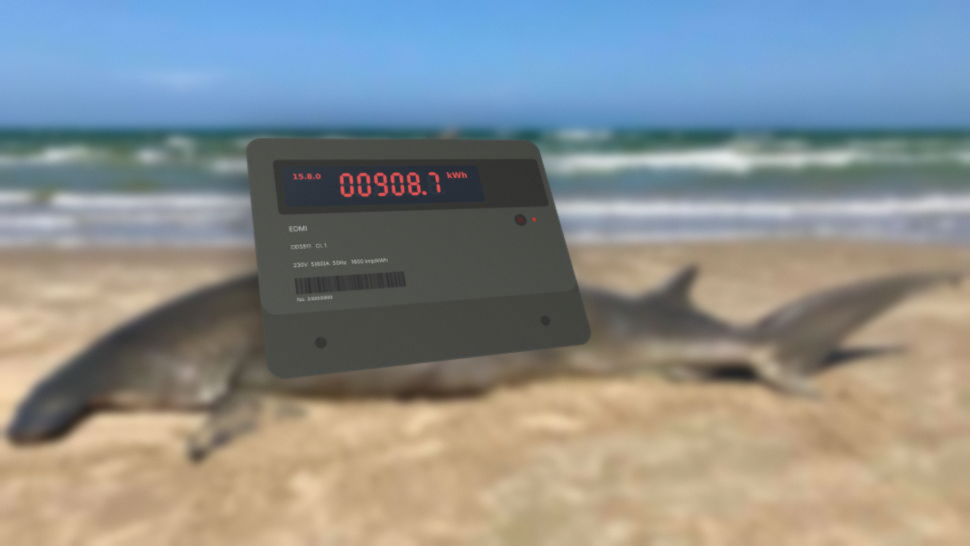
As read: 908.7; kWh
